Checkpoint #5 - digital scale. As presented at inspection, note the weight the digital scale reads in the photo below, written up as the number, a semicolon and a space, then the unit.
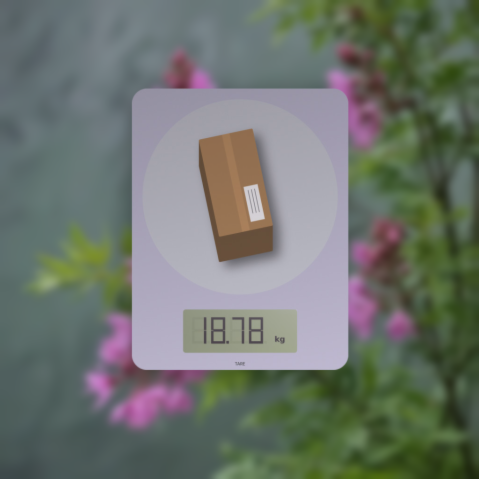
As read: 18.78; kg
